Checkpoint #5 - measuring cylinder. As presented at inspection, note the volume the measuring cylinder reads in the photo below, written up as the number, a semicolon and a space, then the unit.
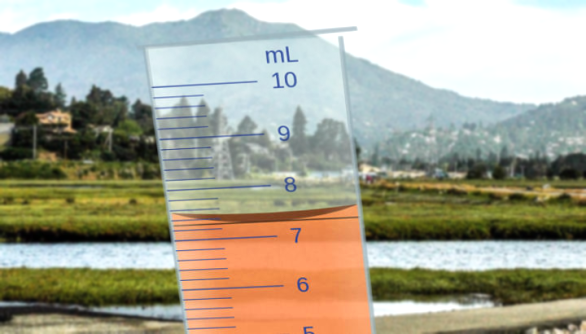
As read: 7.3; mL
